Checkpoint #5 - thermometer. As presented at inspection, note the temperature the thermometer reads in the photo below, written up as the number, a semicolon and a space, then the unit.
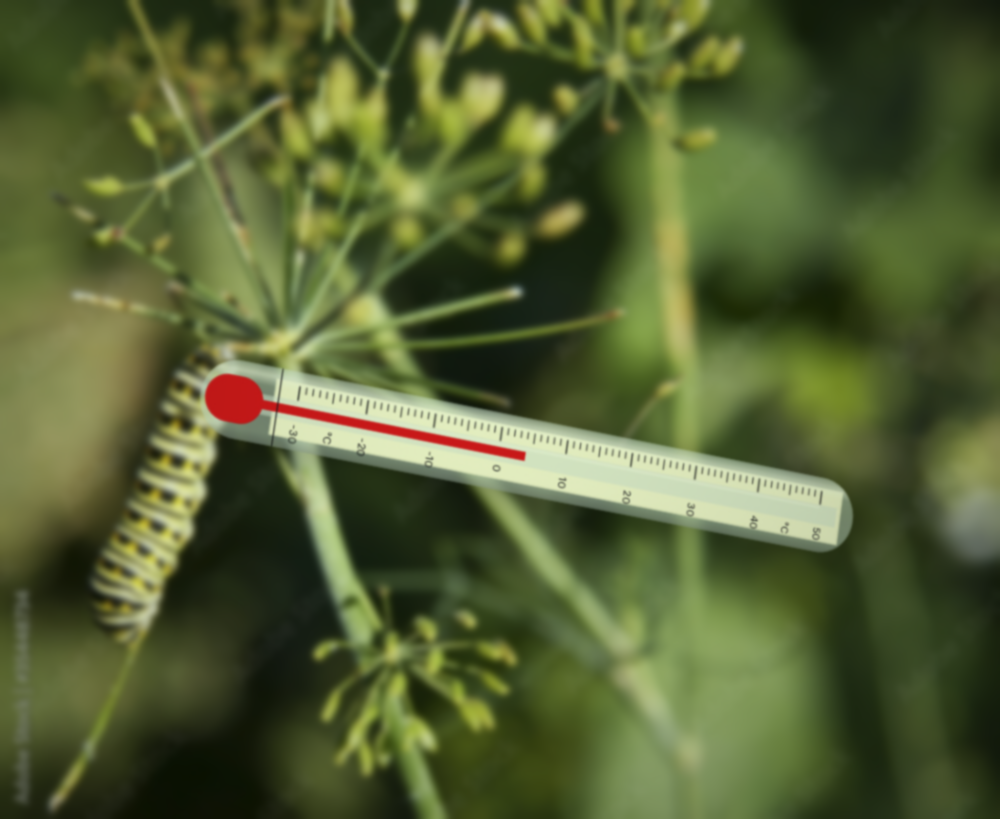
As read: 4; °C
